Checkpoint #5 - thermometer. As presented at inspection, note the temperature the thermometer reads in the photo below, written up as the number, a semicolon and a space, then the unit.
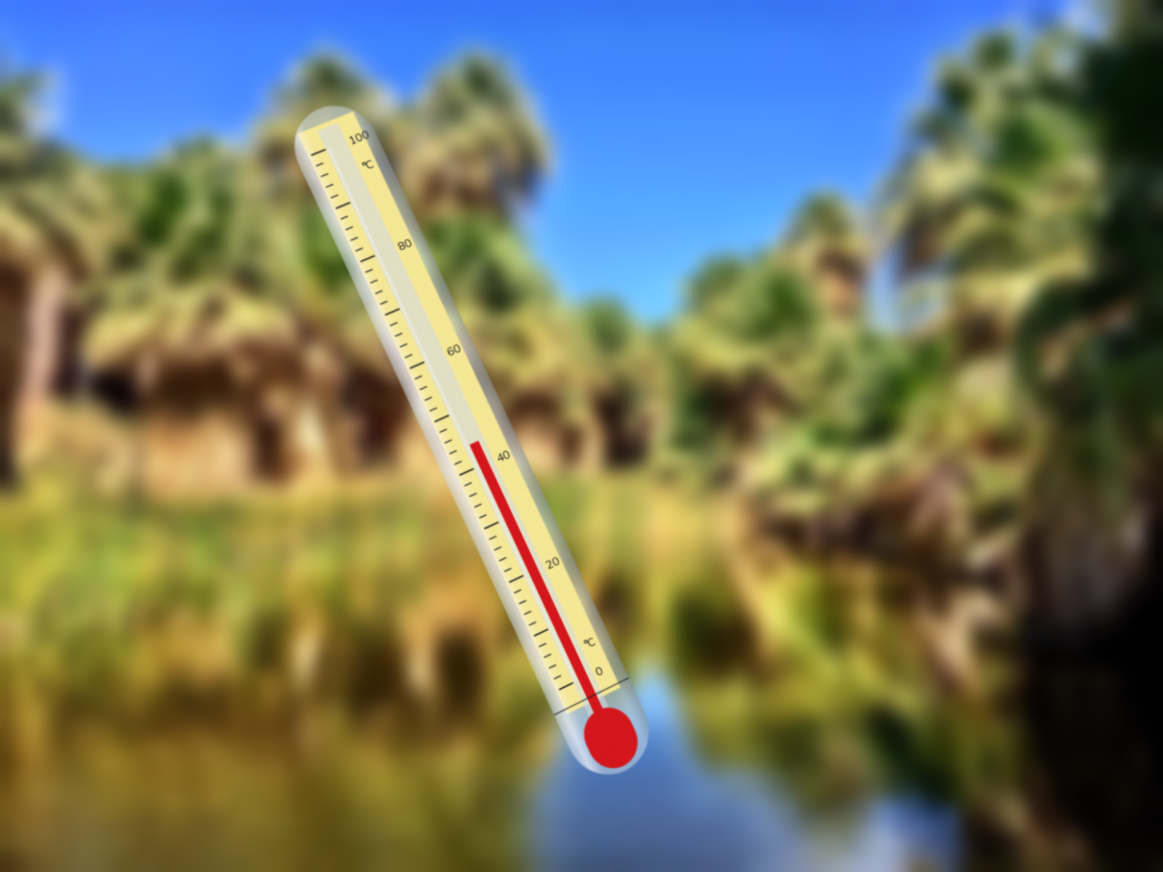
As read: 44; °C
